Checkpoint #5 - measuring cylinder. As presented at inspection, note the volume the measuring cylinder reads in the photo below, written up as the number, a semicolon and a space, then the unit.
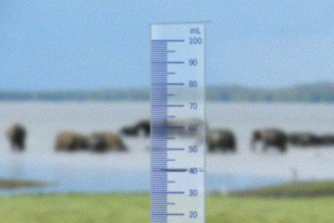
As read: 40; mL
